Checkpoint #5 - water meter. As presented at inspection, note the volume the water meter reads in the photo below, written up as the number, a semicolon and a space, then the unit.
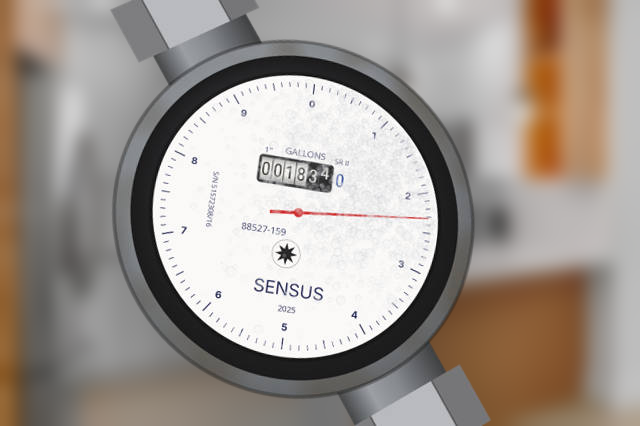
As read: 18342.3; gal
